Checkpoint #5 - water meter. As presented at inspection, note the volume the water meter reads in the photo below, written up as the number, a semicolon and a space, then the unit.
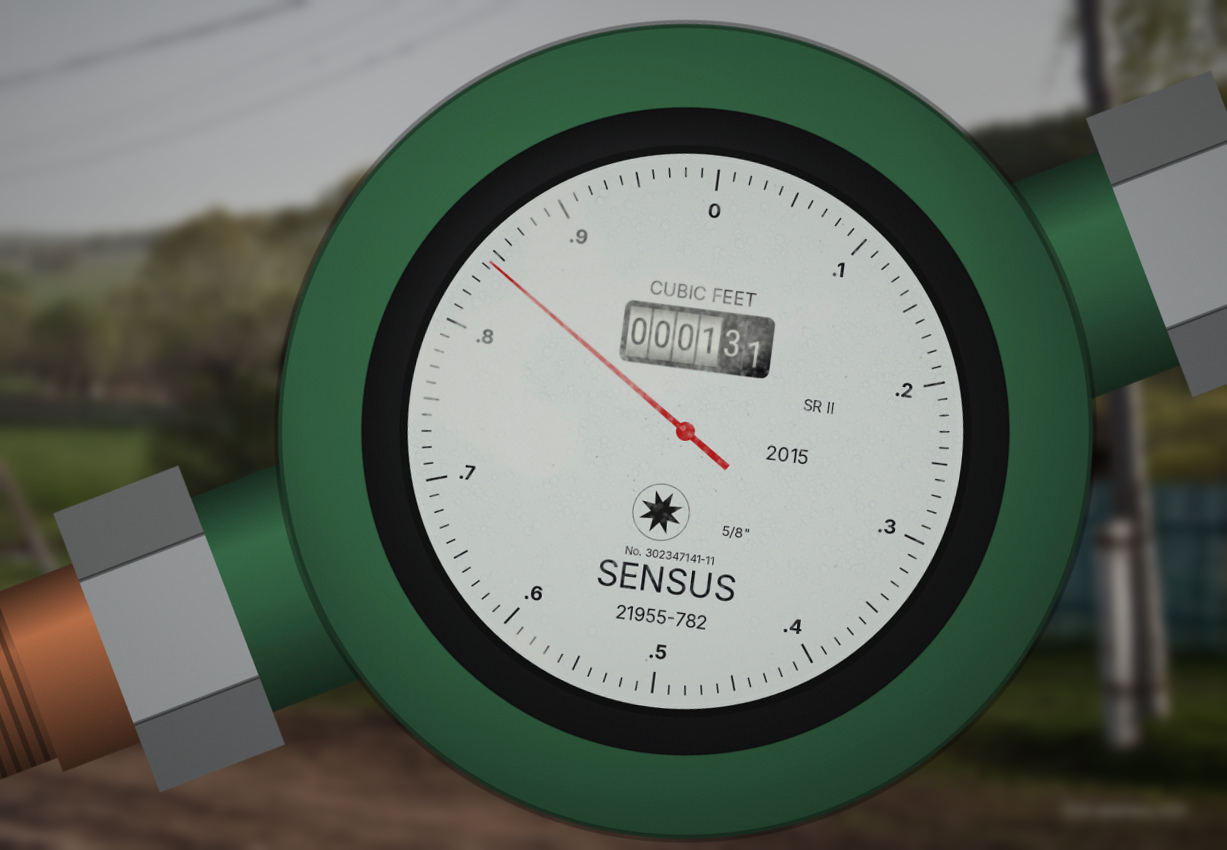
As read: 130.84; ft³
